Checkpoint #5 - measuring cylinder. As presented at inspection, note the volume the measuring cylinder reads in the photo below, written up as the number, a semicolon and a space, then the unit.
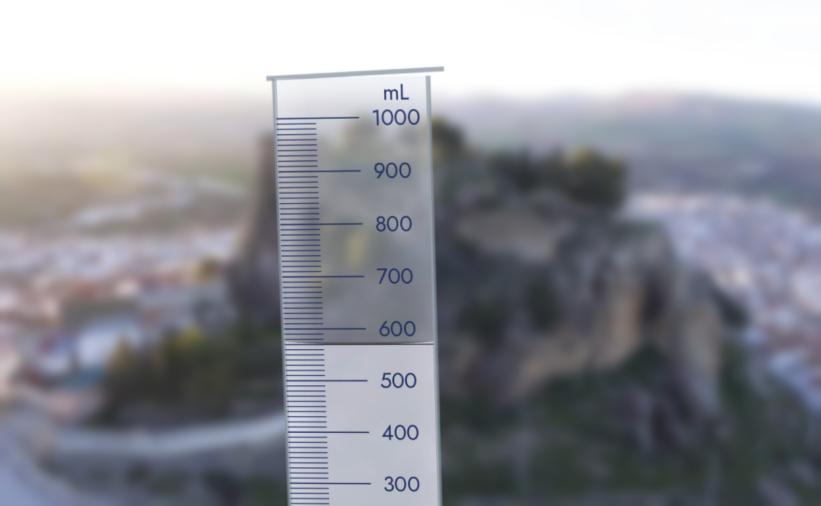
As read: 570; mL
